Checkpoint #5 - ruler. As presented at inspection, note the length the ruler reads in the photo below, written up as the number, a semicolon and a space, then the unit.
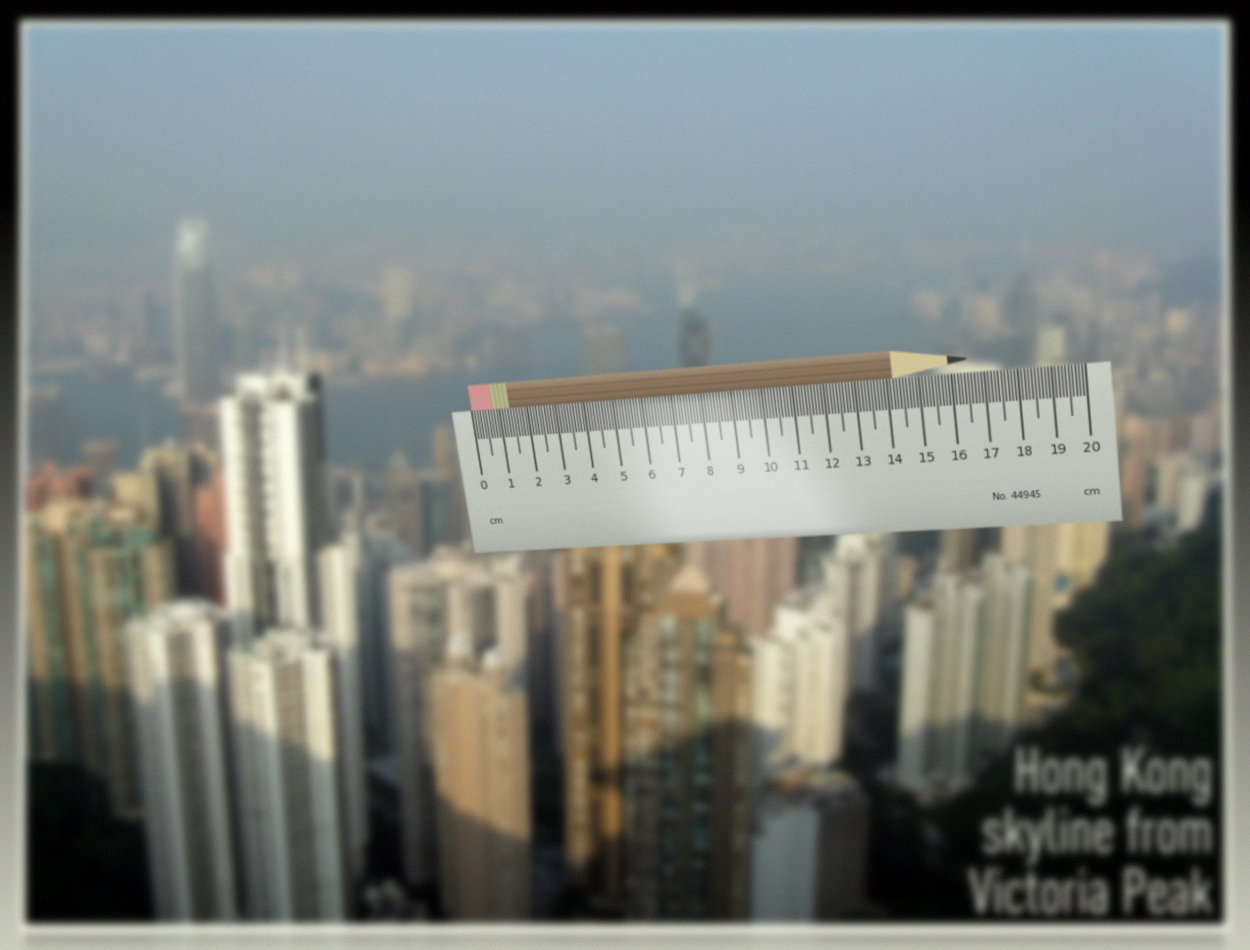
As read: 16.5; cm
